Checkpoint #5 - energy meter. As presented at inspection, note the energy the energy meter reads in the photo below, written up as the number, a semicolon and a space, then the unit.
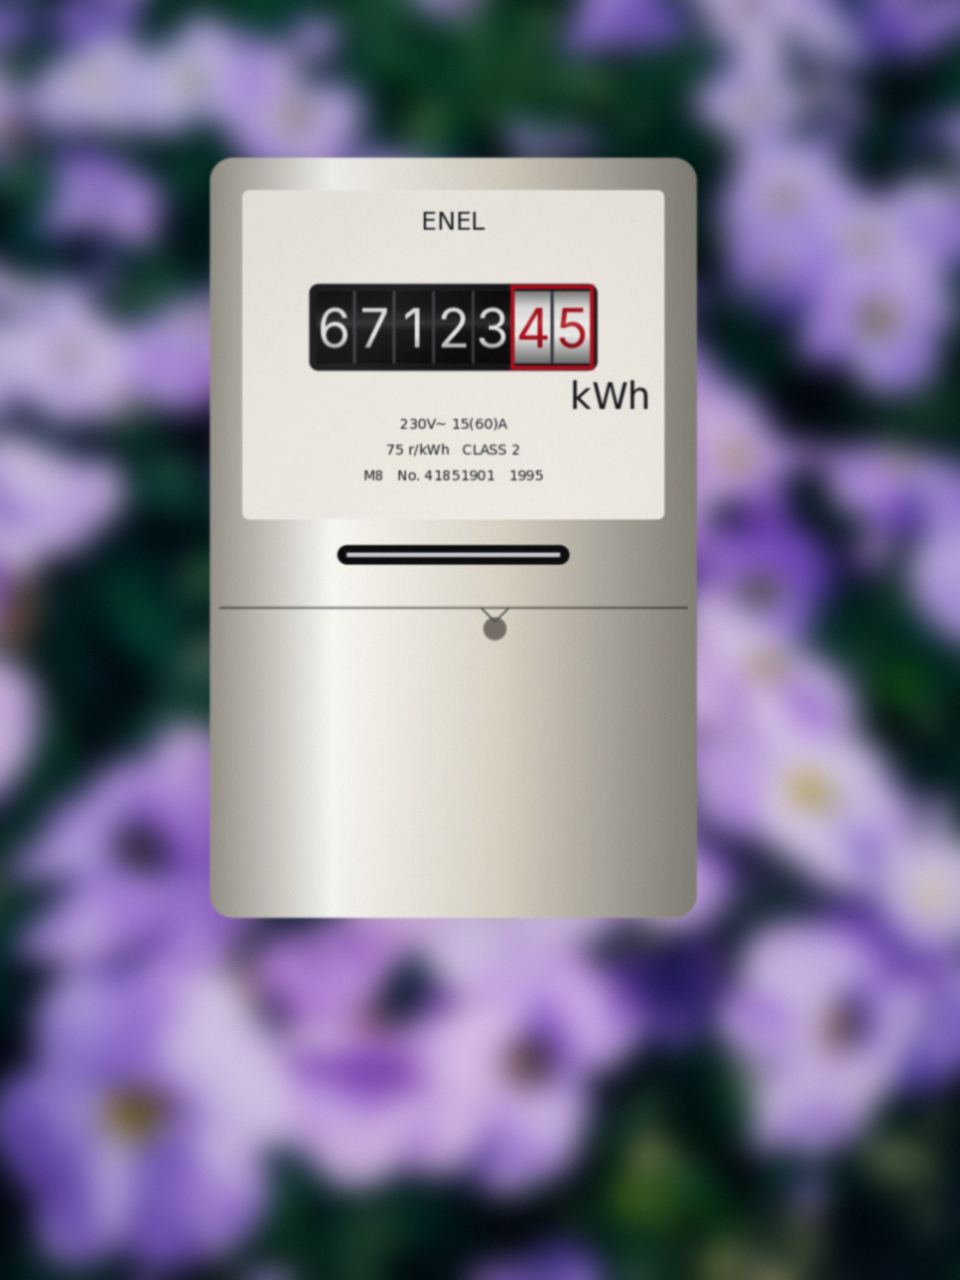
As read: 67123.45; kWh
